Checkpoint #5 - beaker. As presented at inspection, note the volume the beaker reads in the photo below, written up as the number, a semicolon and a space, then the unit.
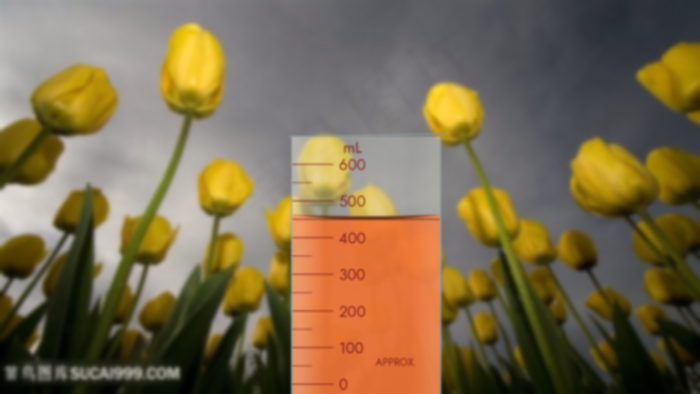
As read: 450; mL
